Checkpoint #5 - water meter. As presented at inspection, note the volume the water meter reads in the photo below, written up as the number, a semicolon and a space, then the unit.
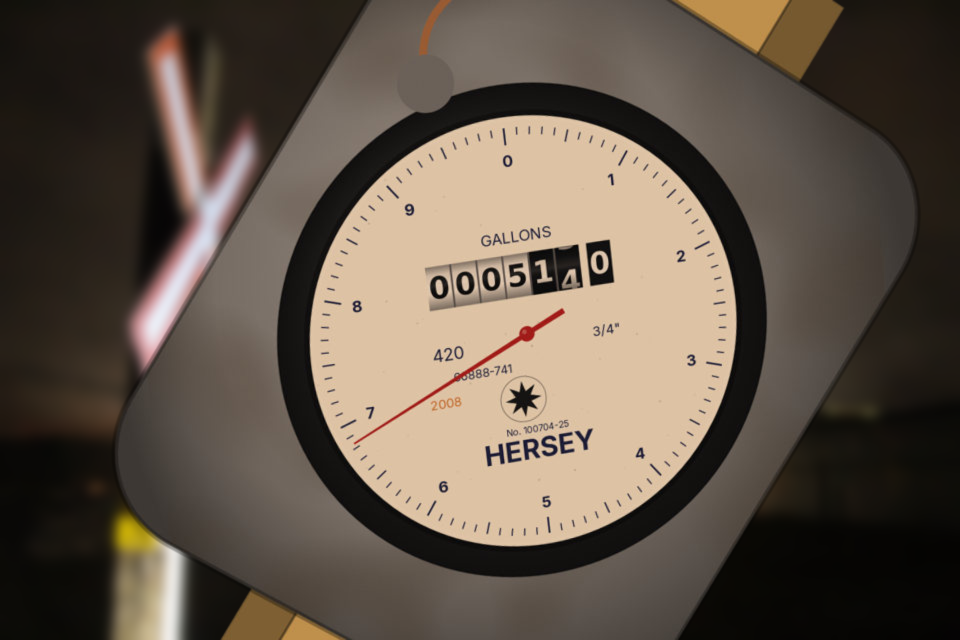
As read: 5136.8; gal
